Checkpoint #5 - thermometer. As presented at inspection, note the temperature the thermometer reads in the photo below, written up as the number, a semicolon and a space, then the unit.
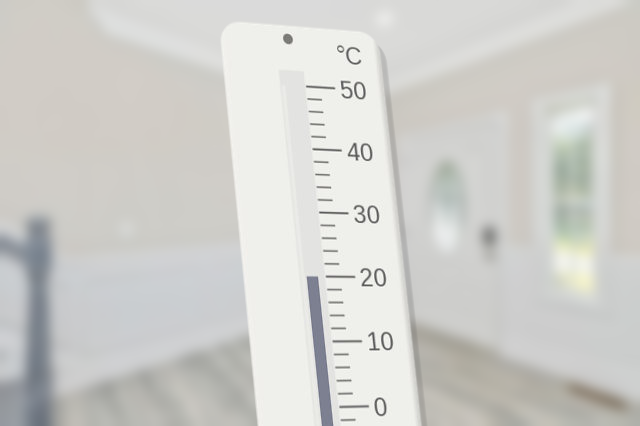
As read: 20; °C
